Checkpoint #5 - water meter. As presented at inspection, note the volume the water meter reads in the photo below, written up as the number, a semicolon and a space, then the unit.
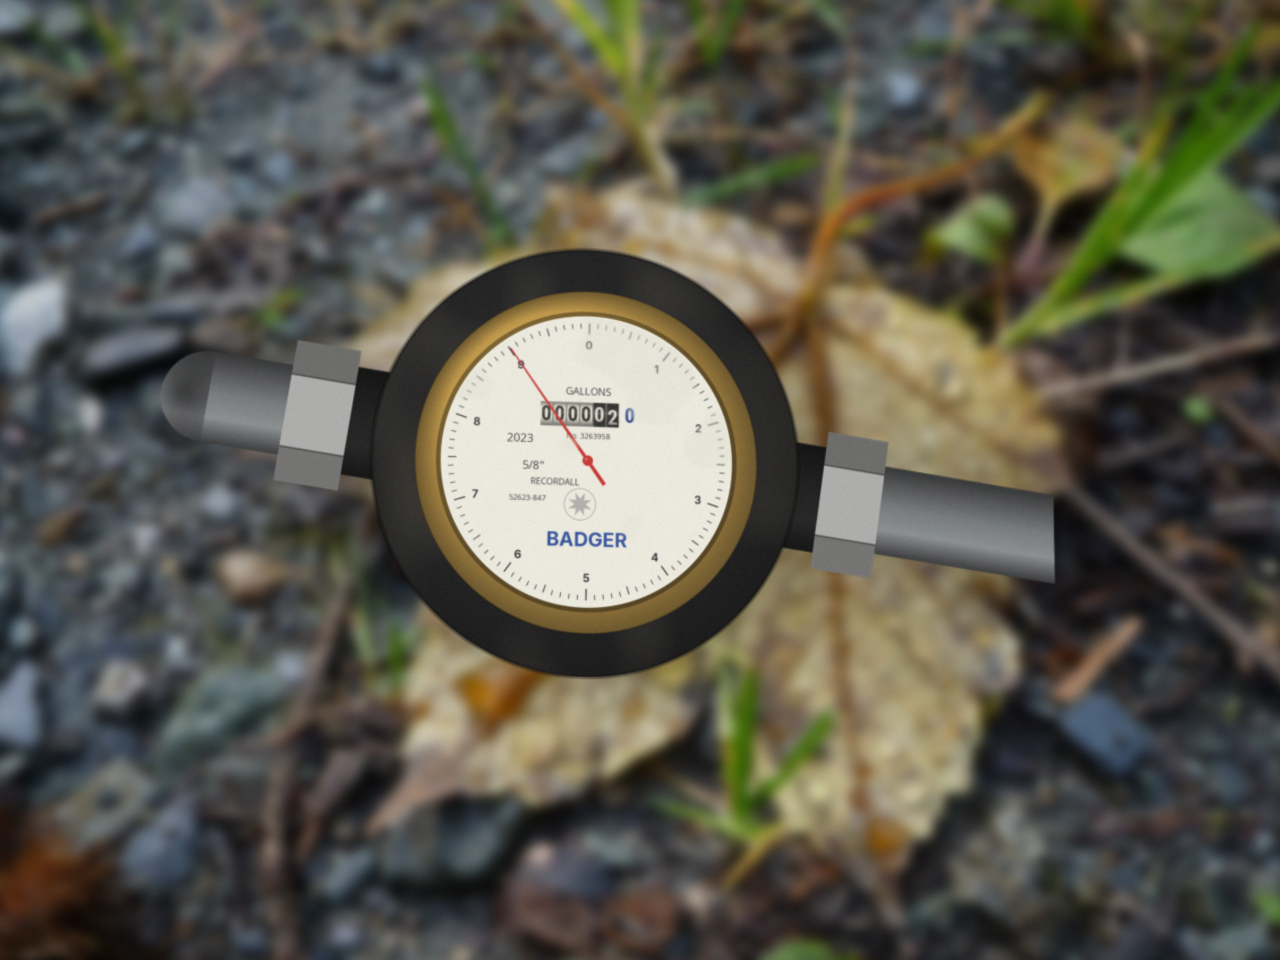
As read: 19.0; gal
